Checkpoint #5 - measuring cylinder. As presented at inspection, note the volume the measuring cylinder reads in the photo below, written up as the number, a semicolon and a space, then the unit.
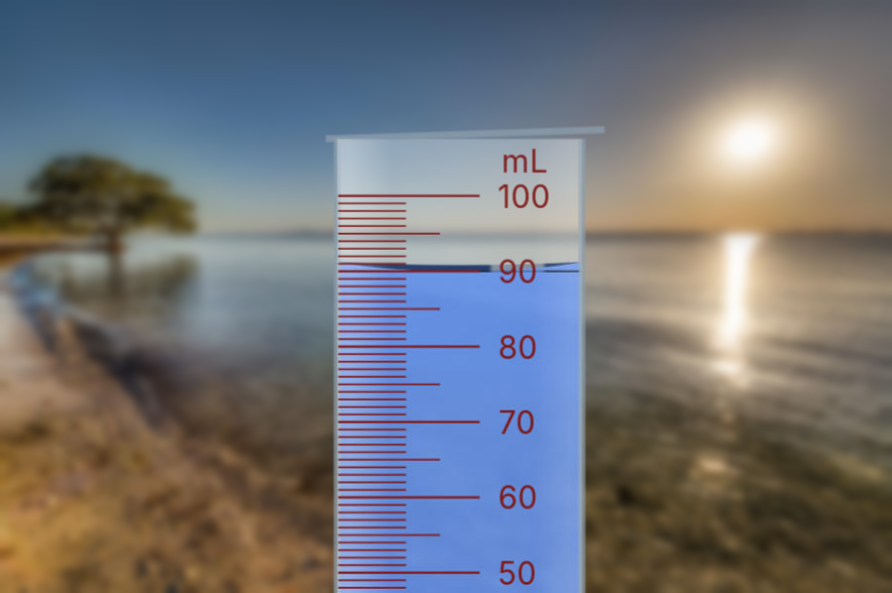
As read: 90; mL
